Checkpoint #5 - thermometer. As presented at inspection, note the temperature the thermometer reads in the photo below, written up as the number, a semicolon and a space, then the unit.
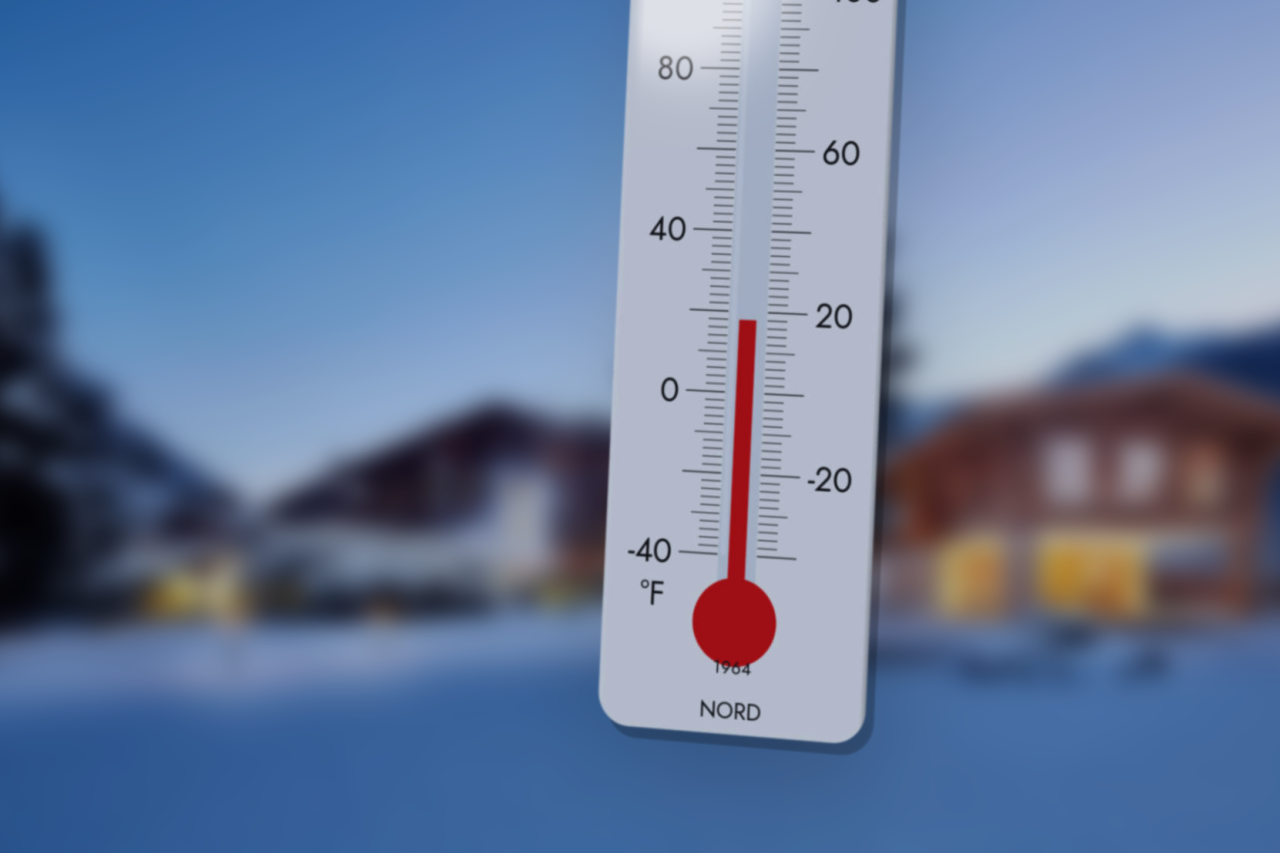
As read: 18; °F
